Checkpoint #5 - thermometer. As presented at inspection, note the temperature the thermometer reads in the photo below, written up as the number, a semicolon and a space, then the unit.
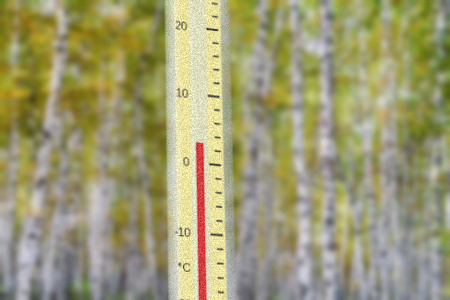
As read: 3; °C
